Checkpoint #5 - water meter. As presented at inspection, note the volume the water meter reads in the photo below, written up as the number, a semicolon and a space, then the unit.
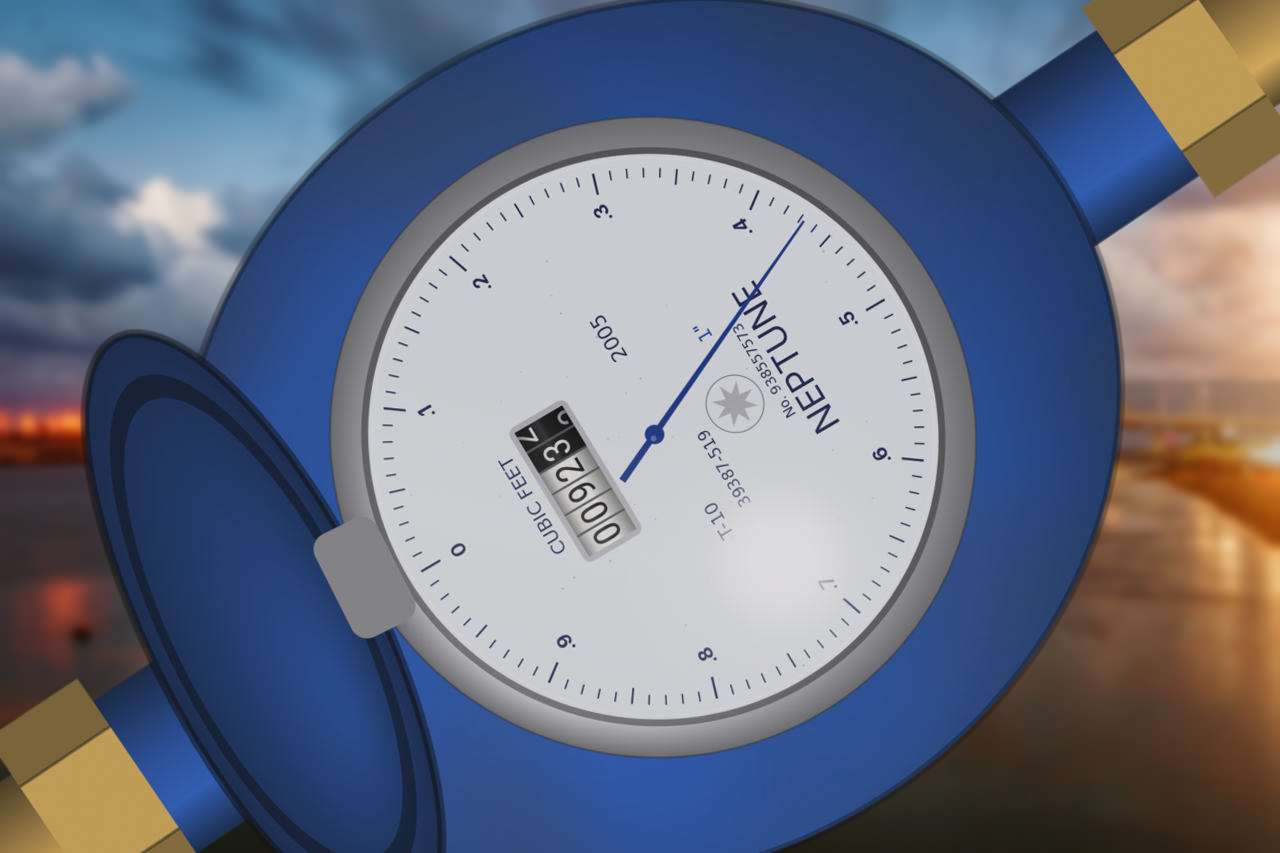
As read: 9232.43; ft³
